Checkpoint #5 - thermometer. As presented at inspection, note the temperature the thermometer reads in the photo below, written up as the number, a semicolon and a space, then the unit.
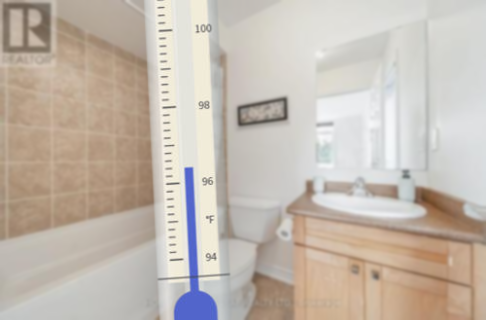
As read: 96.4; °F
